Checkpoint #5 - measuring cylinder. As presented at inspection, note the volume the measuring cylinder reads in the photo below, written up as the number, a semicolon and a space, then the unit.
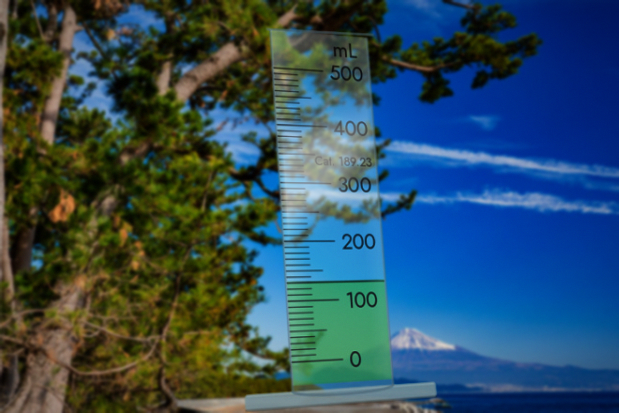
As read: 130; mL
